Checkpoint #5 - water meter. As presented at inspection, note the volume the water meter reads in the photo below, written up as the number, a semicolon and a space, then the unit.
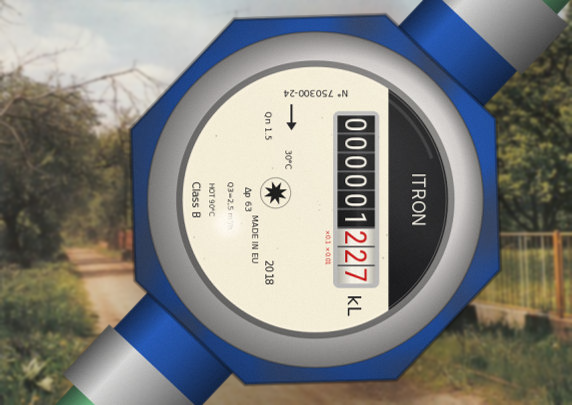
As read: 1.227; kL
